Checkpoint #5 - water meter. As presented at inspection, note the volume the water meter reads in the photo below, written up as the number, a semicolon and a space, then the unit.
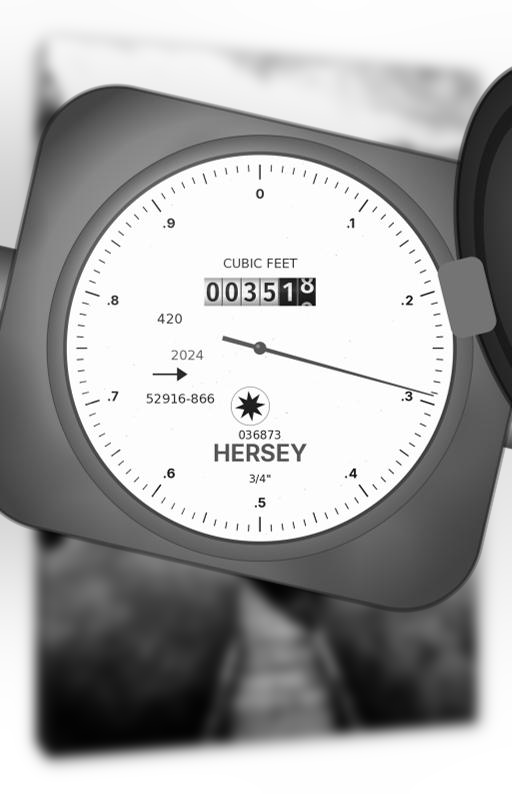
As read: 3518.29; ft³
